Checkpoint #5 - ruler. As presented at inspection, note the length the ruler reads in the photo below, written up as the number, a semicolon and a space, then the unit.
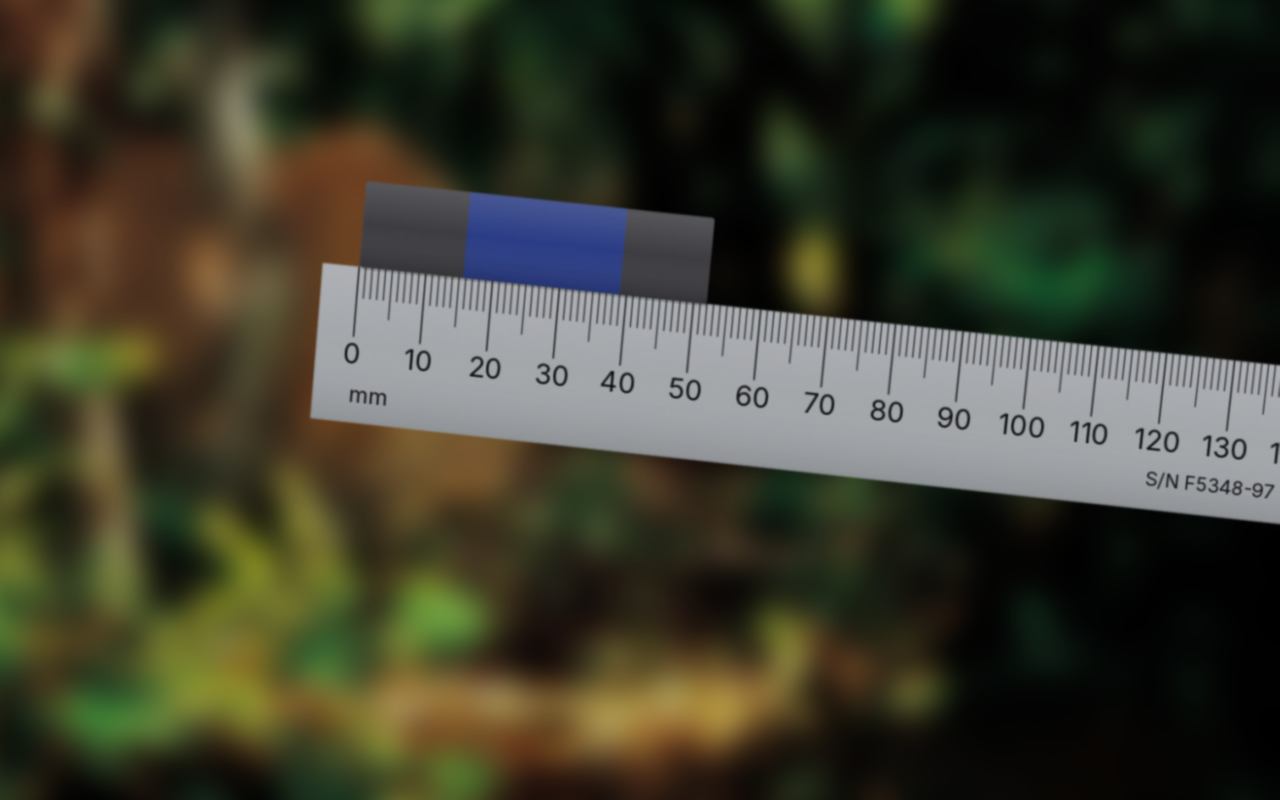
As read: 52; mm
